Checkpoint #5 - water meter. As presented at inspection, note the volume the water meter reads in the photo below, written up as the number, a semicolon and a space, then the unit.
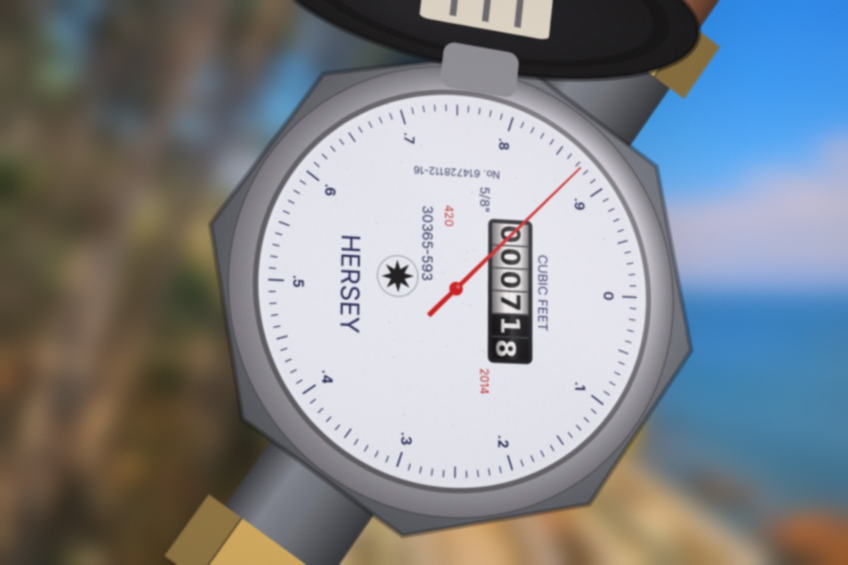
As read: 717.87; ft³
